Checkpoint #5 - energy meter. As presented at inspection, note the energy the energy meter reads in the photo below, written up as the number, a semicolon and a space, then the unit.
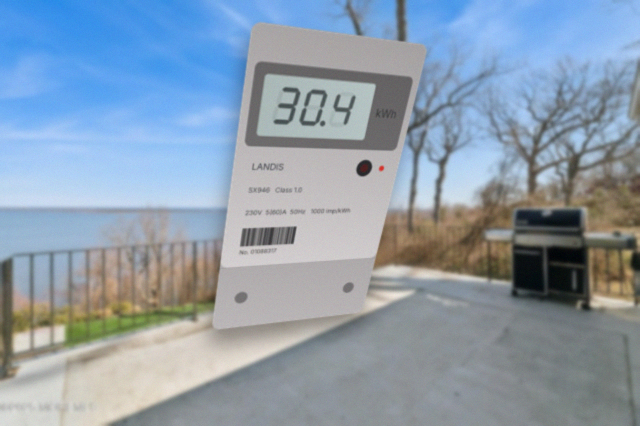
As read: 30.4; kWh
